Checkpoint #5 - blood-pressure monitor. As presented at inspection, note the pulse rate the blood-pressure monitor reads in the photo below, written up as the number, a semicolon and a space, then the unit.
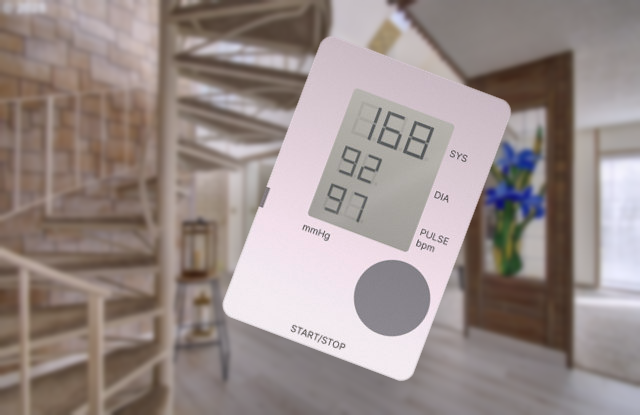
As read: 97; bpm
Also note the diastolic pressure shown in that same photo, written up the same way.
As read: 92; mmHg
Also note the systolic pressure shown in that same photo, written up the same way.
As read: 168; mmHg
